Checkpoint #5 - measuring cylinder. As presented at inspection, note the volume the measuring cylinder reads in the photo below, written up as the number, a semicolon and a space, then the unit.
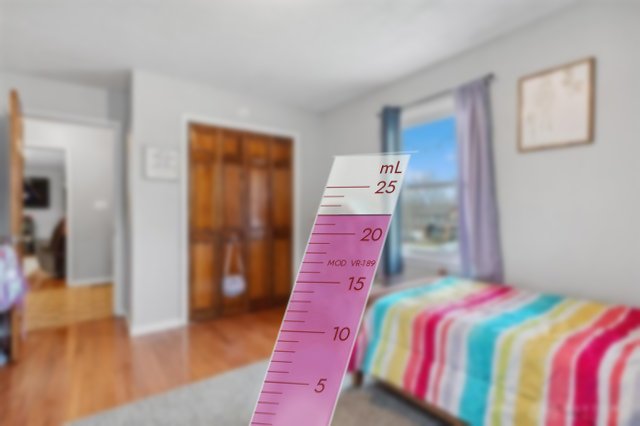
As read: 22; mL
